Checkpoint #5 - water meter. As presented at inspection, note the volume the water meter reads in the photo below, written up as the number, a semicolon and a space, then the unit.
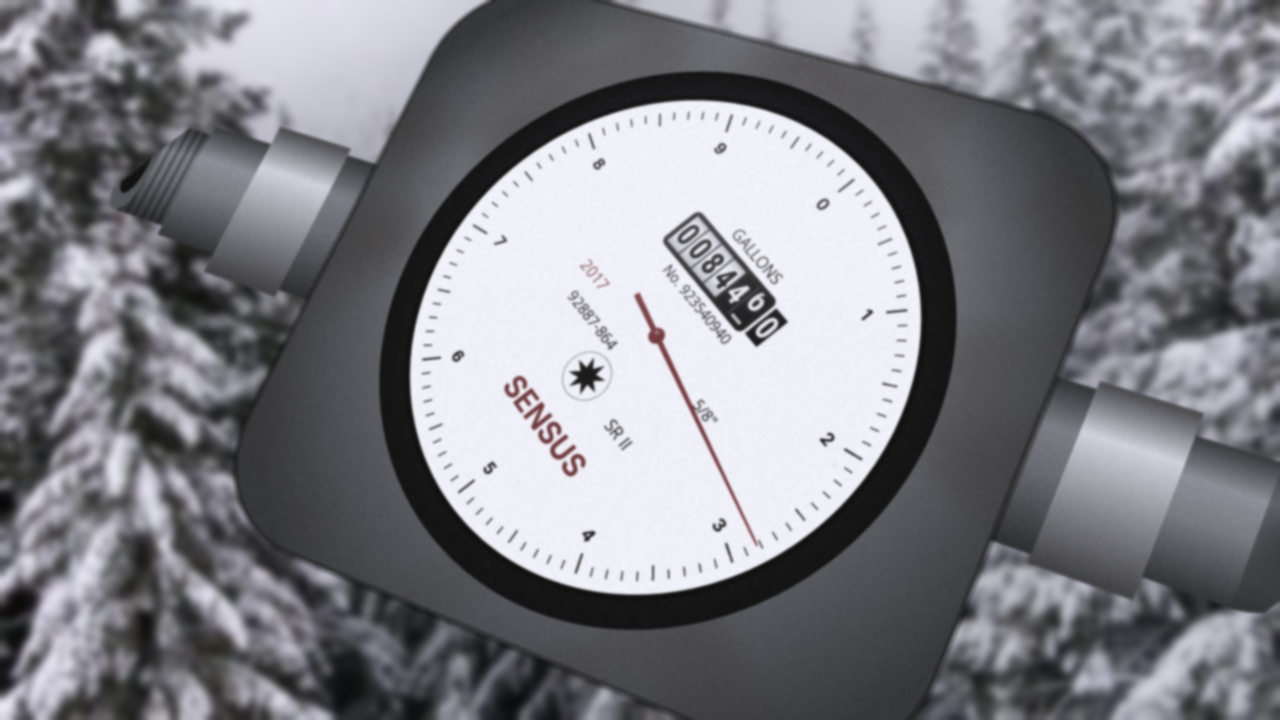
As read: 84462.8; gal
